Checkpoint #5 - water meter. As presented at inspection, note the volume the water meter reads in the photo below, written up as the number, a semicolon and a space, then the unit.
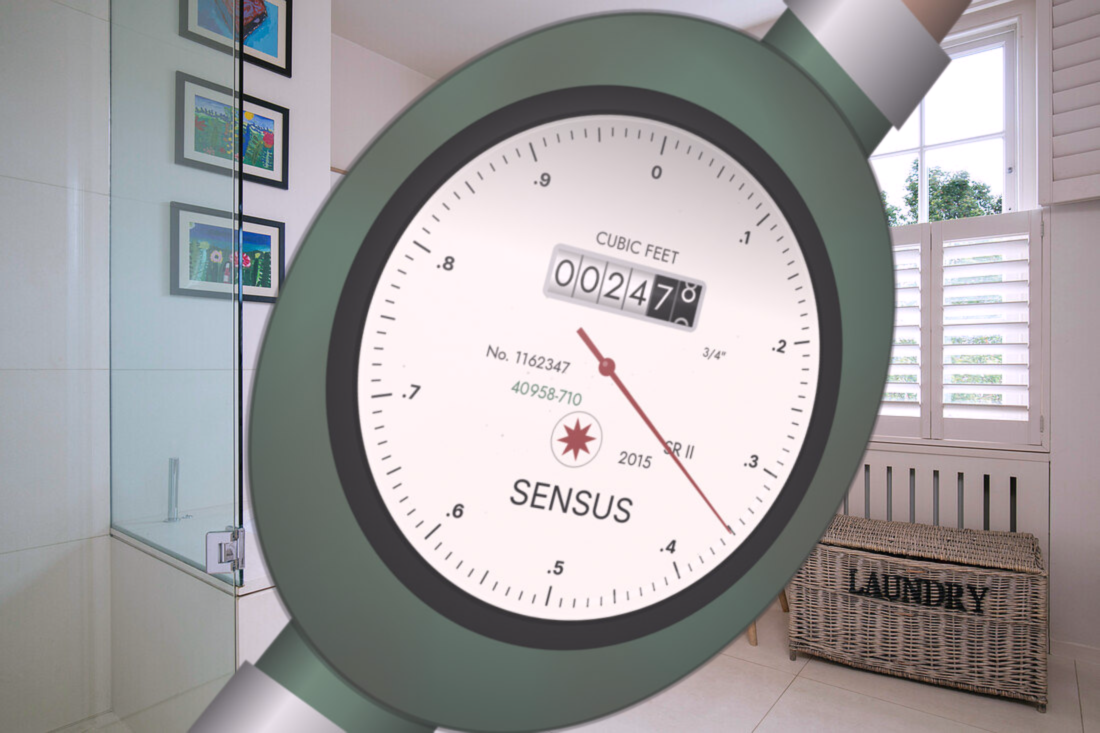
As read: 2478.35; ft³
